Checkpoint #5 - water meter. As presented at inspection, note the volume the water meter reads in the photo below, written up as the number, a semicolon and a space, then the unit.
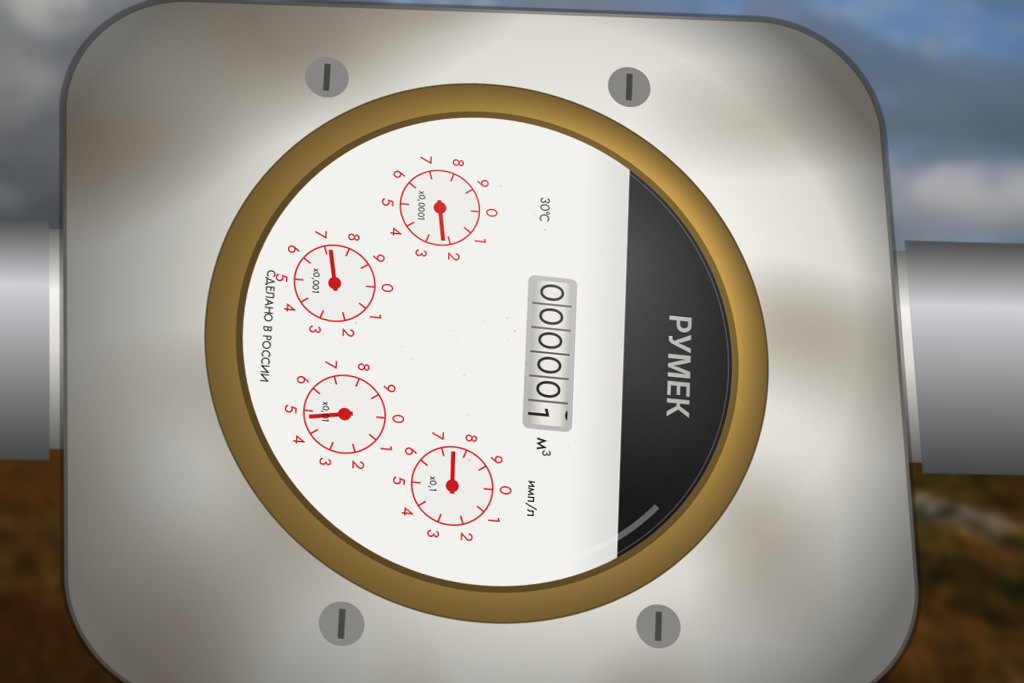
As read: 0.7472; m³
